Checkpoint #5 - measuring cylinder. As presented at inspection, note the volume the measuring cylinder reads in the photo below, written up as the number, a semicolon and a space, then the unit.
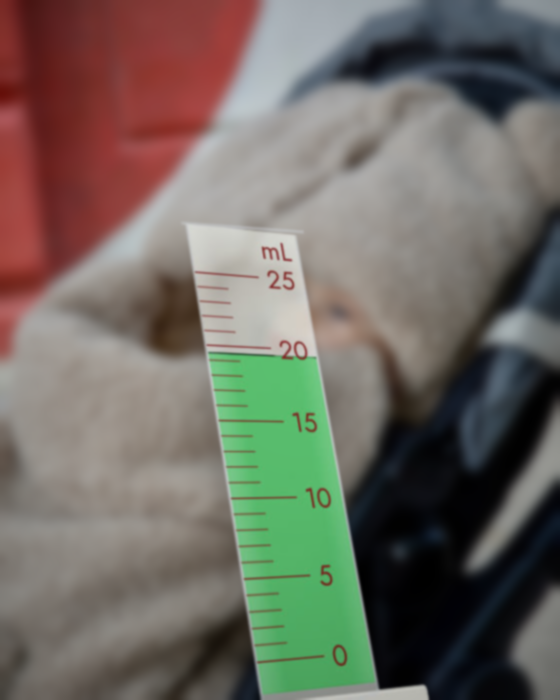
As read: 19.5; mL
